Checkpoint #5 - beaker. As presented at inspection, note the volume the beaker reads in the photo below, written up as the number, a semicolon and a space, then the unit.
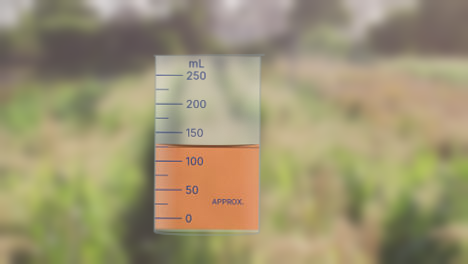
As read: 125; mL
